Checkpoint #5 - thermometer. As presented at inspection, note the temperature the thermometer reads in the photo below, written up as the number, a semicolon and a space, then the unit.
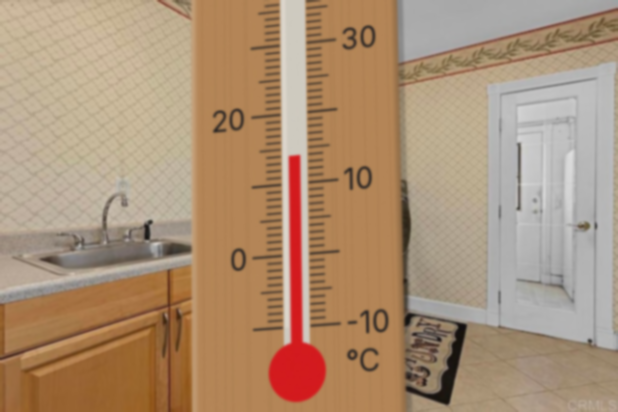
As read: 14; °C
